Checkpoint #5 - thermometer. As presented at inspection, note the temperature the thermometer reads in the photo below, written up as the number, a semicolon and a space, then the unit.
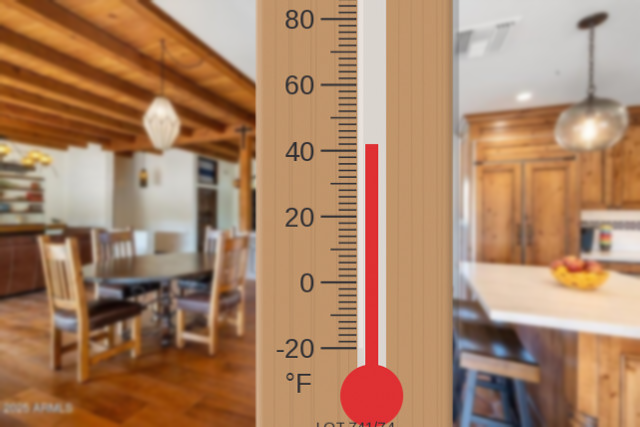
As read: 42; °F
